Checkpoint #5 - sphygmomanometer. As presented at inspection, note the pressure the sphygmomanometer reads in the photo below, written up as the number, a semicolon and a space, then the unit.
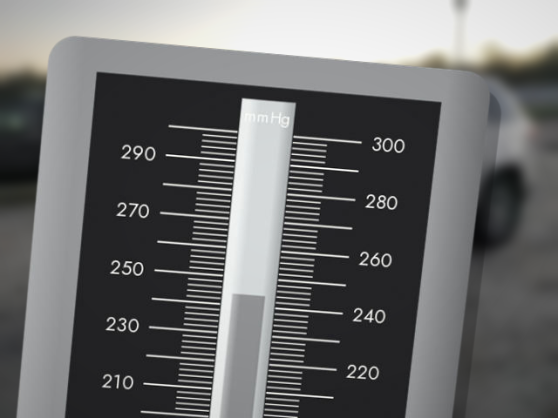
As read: 244; mmHg
